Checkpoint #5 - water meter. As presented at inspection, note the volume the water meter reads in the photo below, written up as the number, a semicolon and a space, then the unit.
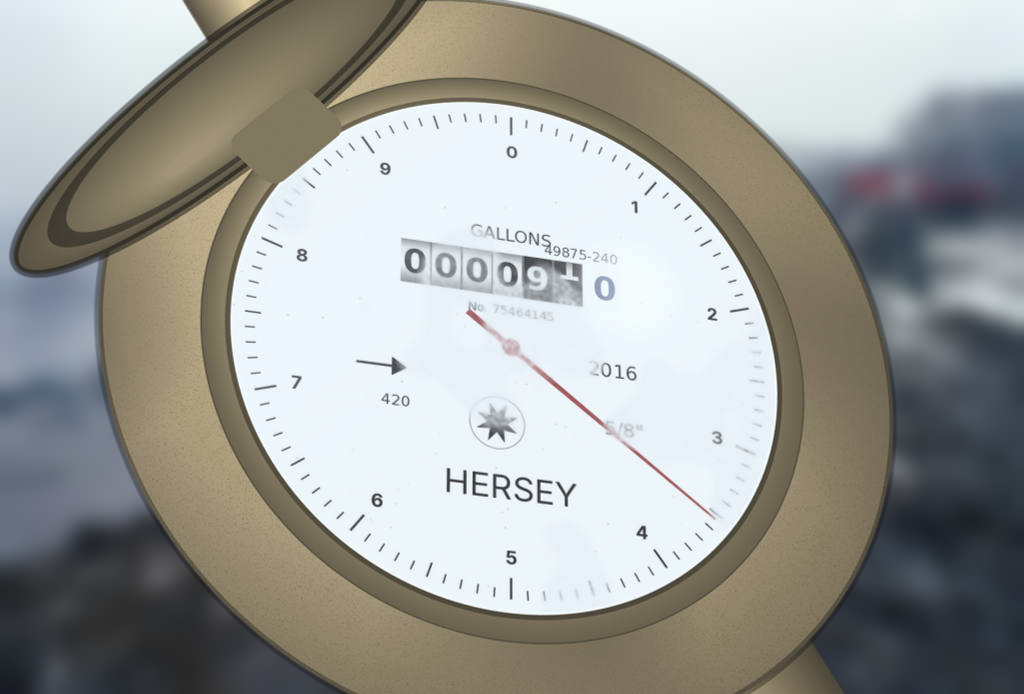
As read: 913.5; gal
